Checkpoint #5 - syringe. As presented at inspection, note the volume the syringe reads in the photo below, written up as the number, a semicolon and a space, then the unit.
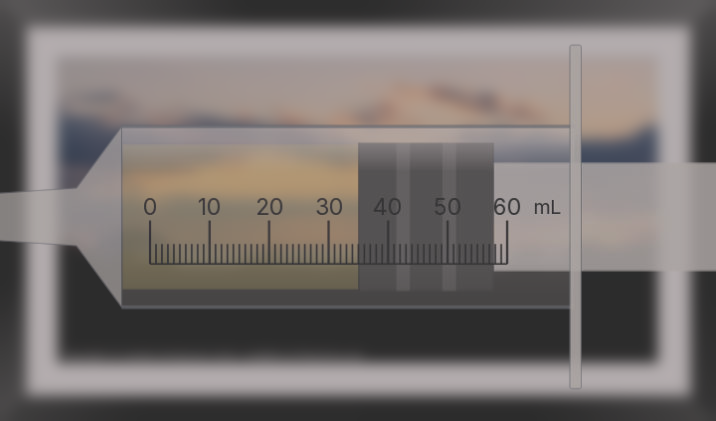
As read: 35; mL
